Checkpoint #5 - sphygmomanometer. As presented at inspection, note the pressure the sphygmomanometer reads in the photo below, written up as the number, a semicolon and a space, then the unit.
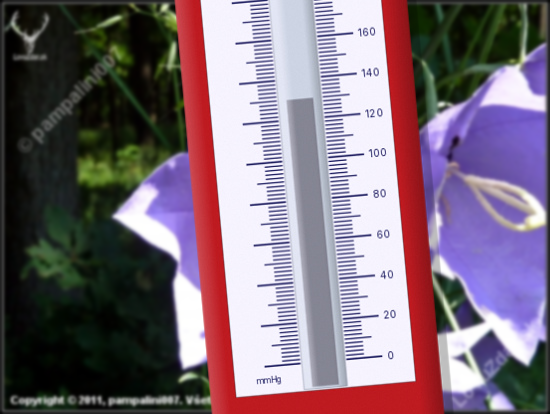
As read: 130; mmHg
